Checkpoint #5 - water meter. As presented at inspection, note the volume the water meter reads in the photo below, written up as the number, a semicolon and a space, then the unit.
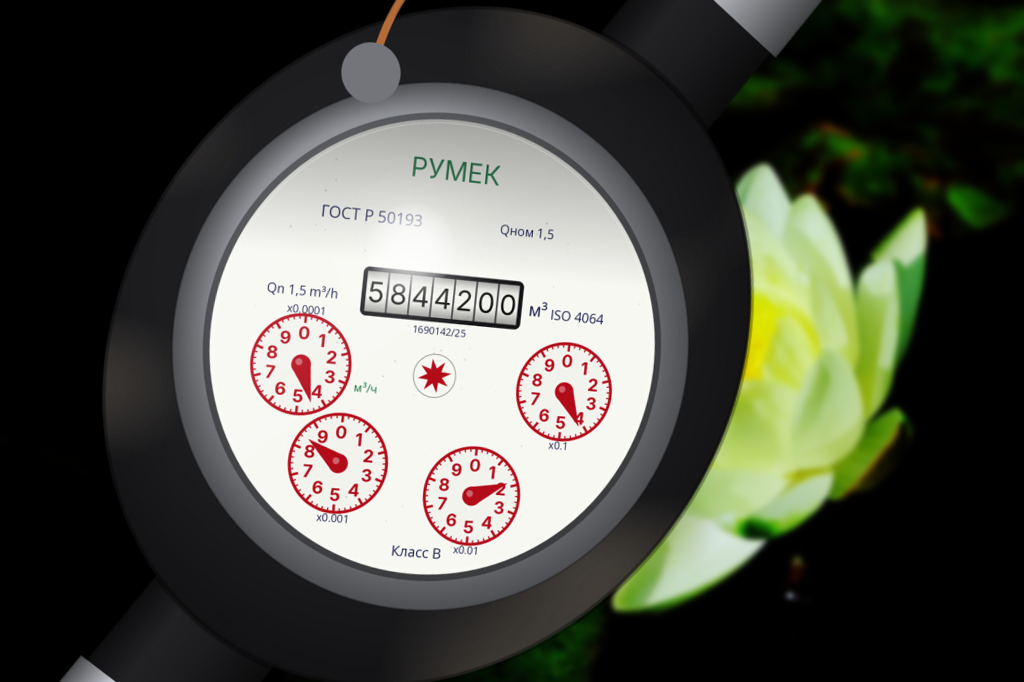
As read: 5844200.4184; m³
